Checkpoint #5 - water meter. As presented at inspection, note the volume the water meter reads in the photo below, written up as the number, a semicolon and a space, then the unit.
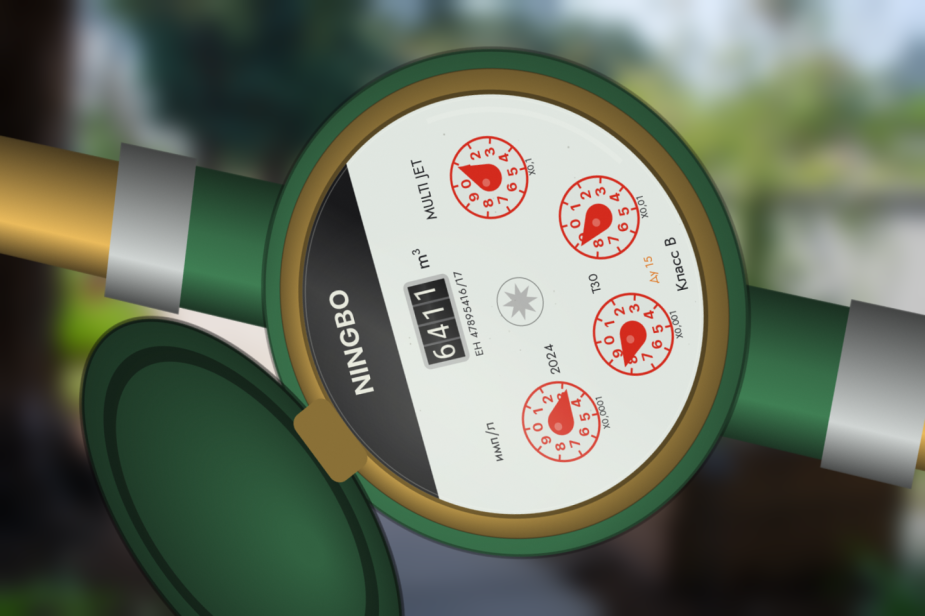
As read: 6411.0883; m³
